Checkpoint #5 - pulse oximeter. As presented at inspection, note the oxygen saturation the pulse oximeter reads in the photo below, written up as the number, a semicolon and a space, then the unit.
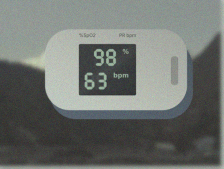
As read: 98; %
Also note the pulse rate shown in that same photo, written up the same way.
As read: 63; bpm
